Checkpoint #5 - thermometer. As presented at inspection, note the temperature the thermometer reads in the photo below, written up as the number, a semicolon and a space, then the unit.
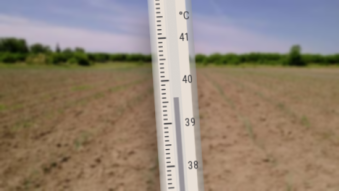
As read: 39.6; °C
